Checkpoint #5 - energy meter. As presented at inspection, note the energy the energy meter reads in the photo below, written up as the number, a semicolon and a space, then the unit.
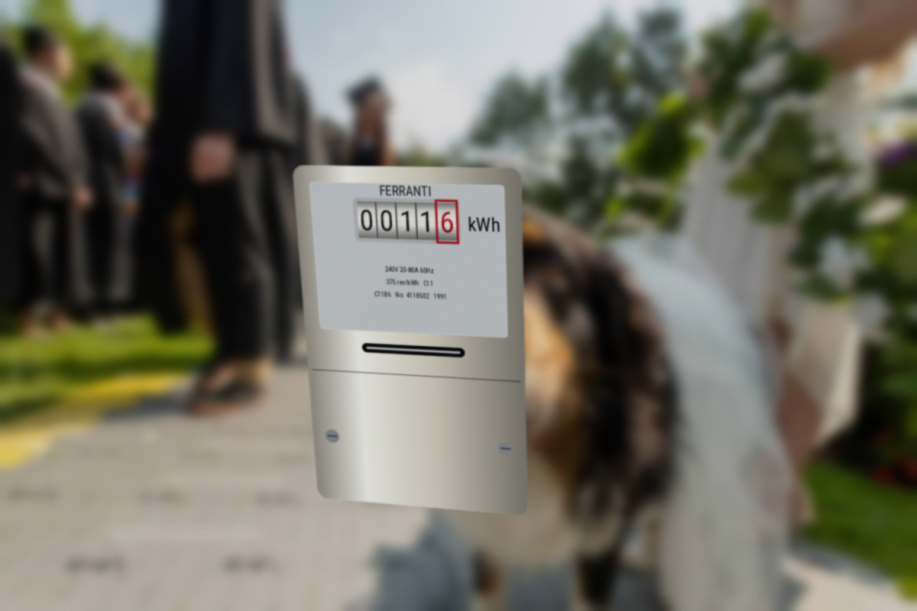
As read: 11.6; kWh
